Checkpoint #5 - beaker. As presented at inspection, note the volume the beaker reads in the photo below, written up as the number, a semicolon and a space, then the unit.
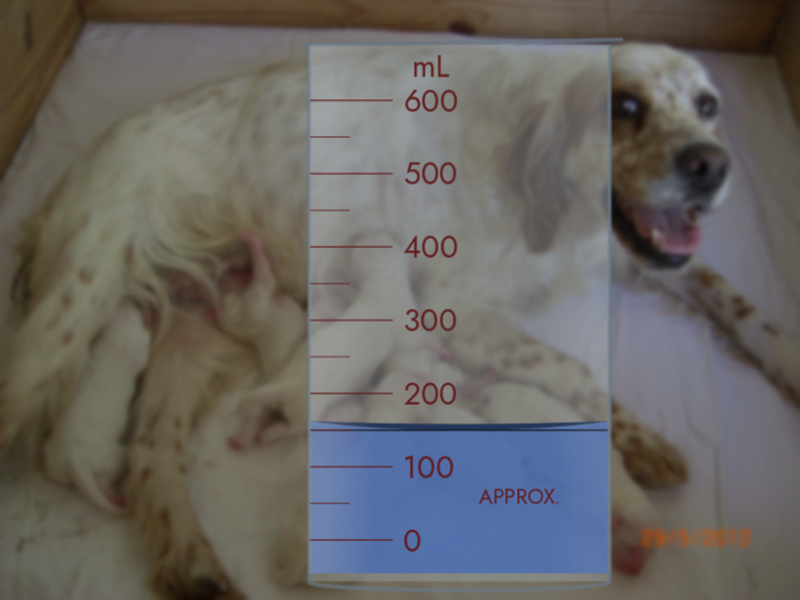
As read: 150; mL
